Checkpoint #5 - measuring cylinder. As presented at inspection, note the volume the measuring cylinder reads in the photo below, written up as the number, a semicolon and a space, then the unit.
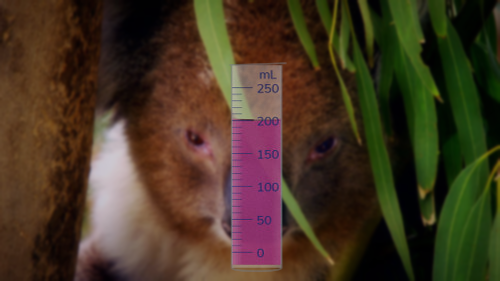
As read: 200; mL
